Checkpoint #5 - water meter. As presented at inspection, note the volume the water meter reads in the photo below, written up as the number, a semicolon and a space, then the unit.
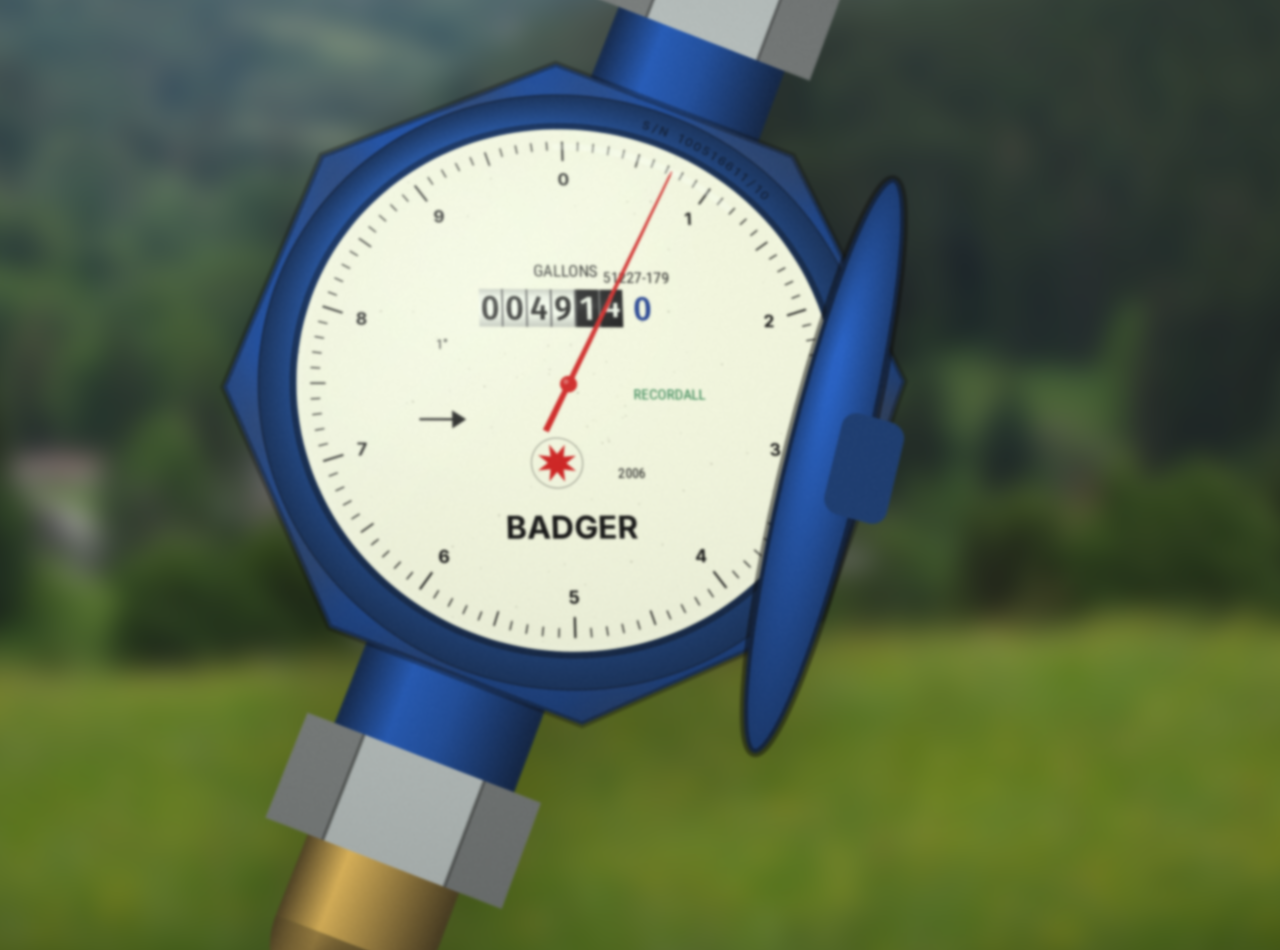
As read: 49140.7; gal
